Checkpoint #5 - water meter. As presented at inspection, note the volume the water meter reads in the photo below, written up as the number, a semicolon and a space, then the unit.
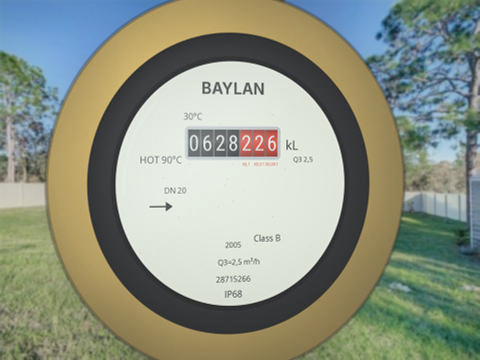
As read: 628.226; kL
